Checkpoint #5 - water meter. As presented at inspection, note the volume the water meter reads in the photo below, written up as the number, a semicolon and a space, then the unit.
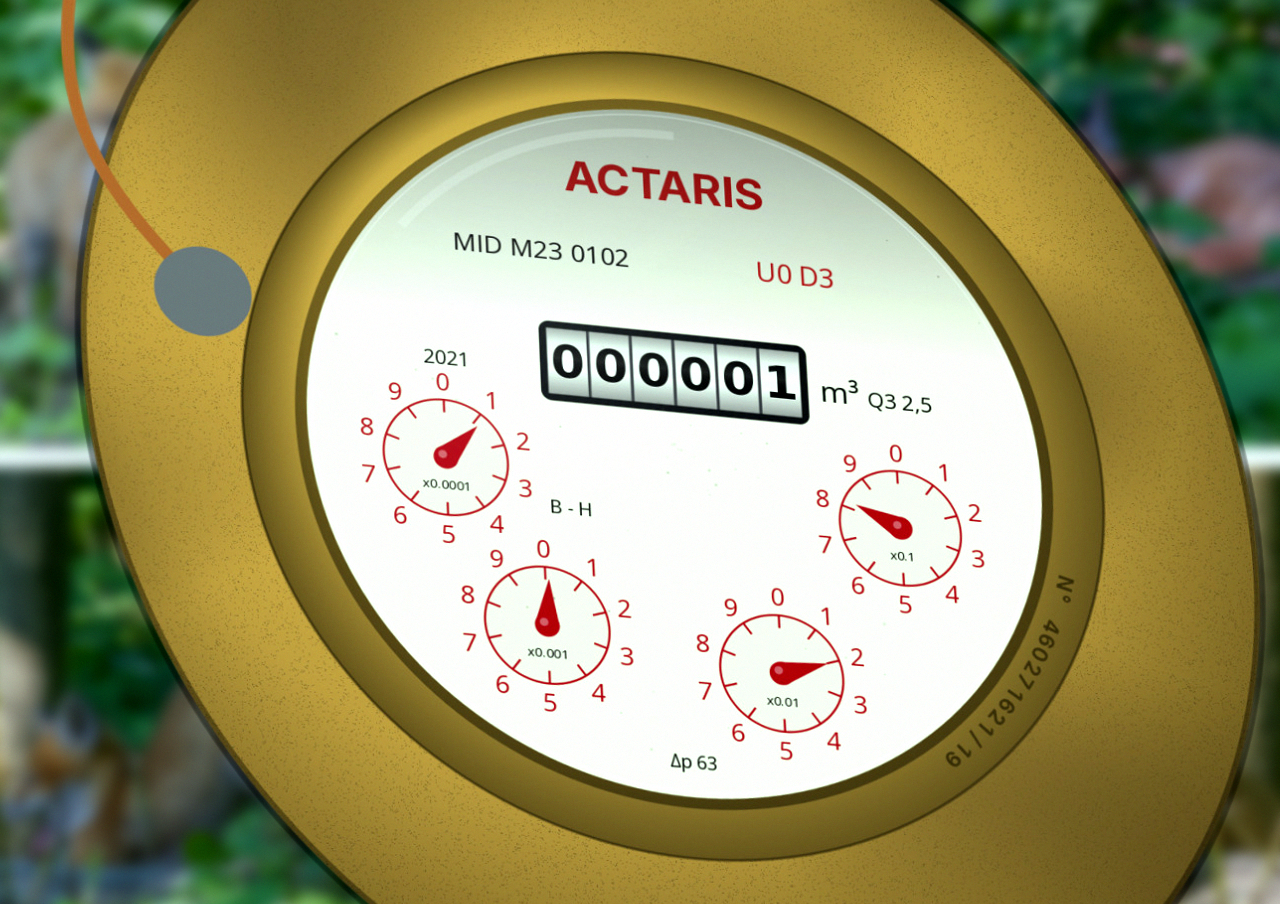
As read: 1.8201; m³
